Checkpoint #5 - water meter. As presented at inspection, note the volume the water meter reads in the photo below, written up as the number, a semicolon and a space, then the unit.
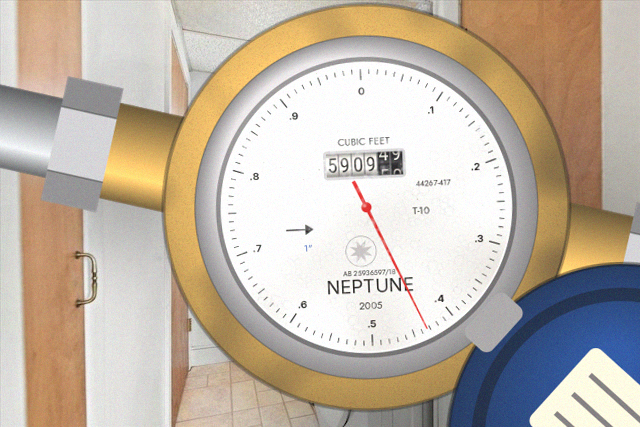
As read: 590949.43; ft³
